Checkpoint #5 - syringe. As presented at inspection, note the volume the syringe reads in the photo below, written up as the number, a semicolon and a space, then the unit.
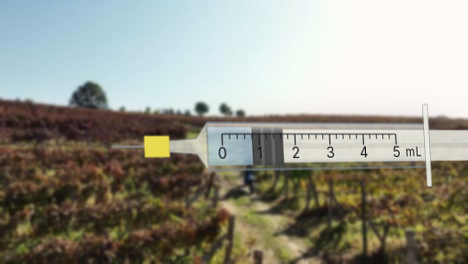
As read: 0.8; mL
